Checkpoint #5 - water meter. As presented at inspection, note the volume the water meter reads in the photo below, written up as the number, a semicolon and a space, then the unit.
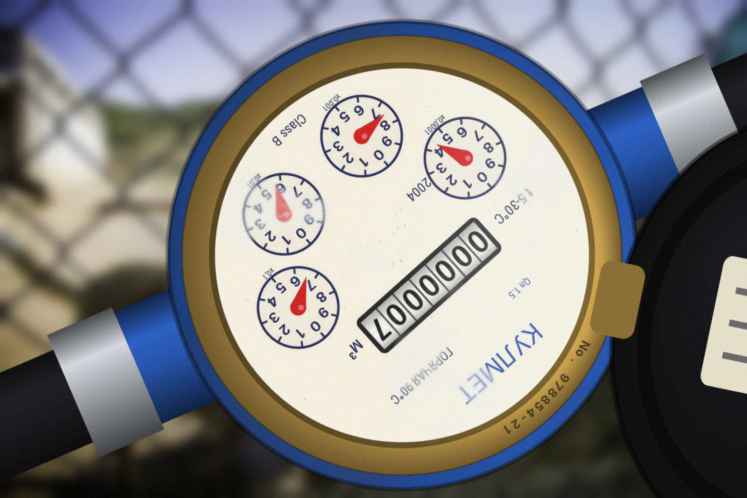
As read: 7.6574; m³
